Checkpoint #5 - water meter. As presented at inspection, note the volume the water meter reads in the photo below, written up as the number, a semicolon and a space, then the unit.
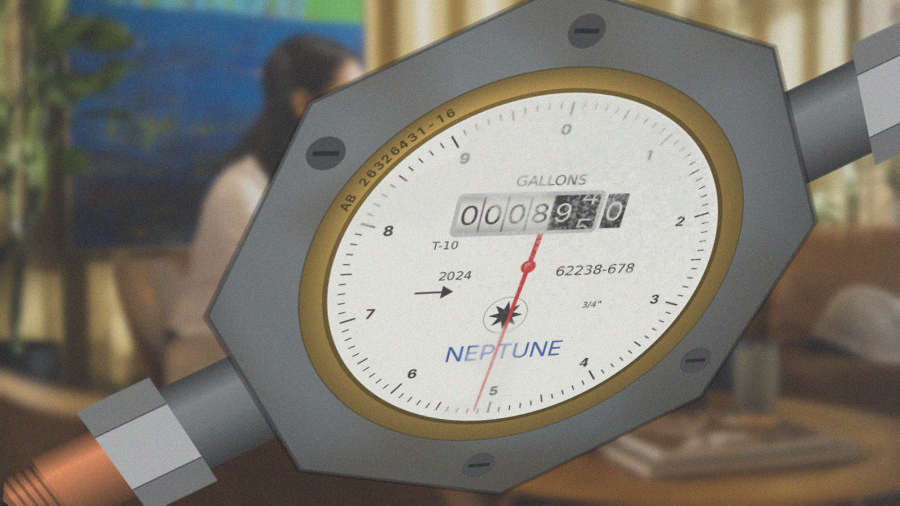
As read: 8945.1; gal
